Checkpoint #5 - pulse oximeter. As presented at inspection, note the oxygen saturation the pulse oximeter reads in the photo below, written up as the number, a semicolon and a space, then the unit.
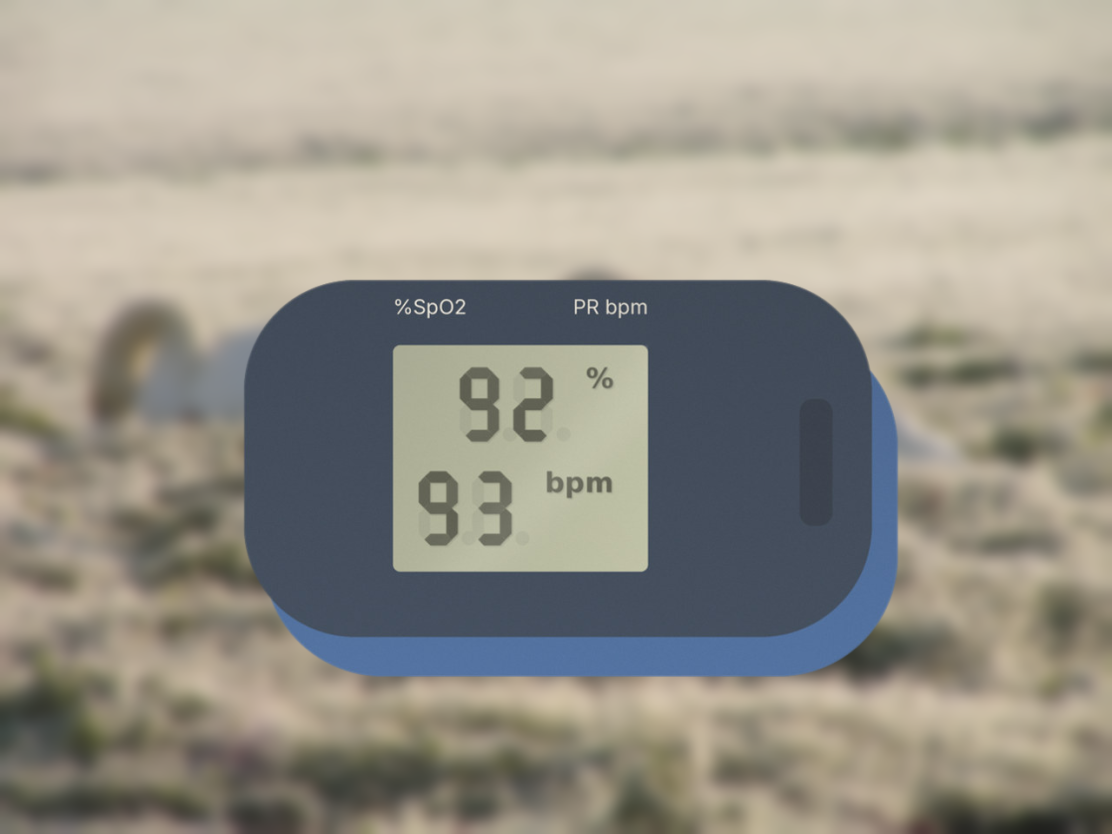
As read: 92; %
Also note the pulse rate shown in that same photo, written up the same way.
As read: 93; bpm
